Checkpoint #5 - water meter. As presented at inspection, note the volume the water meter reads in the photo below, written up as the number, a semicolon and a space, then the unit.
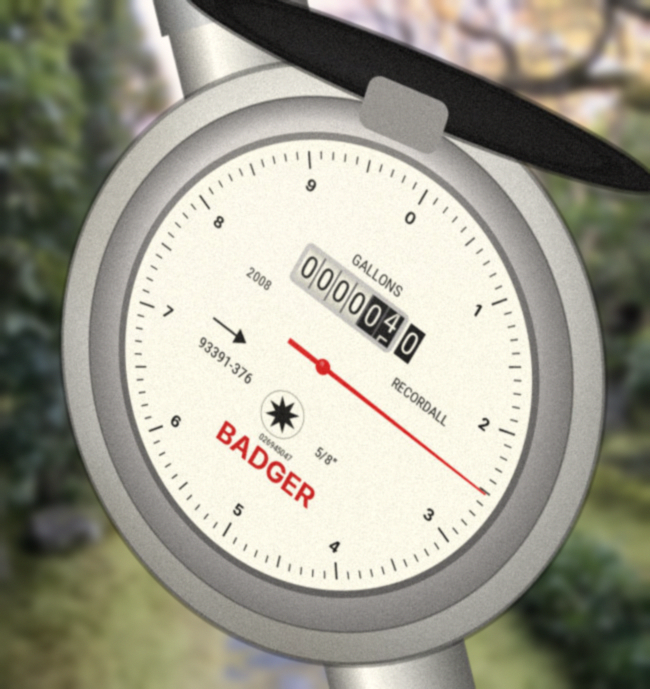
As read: 42.5; gal
